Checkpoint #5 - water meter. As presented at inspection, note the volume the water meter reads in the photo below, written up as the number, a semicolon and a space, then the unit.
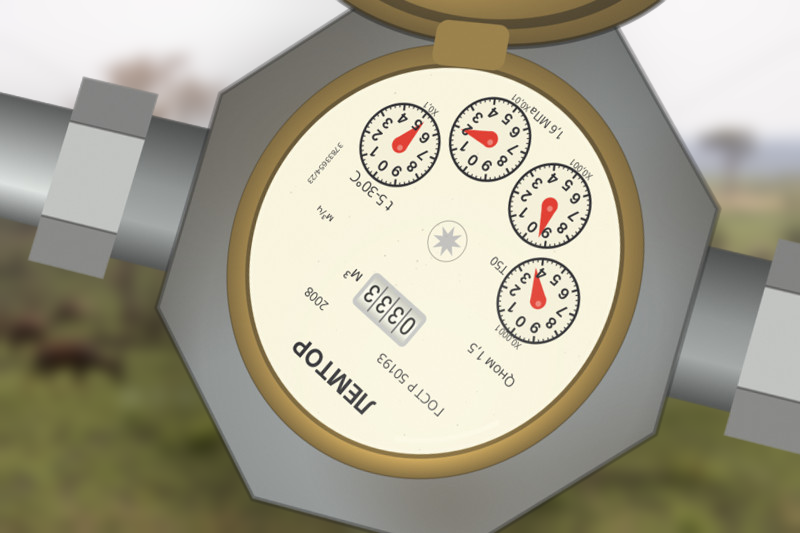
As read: 333.5193; m³
